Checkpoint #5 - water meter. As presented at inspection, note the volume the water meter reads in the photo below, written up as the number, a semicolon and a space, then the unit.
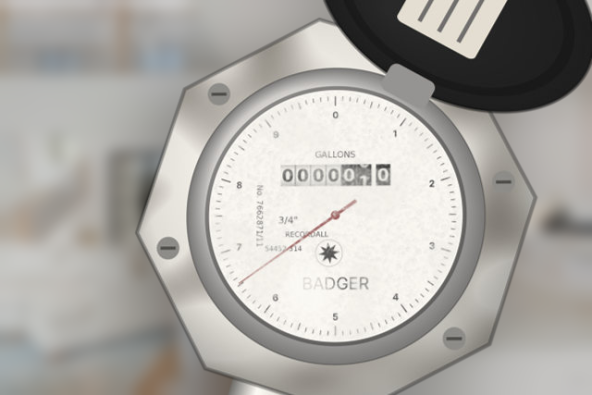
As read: 6.5; gal
